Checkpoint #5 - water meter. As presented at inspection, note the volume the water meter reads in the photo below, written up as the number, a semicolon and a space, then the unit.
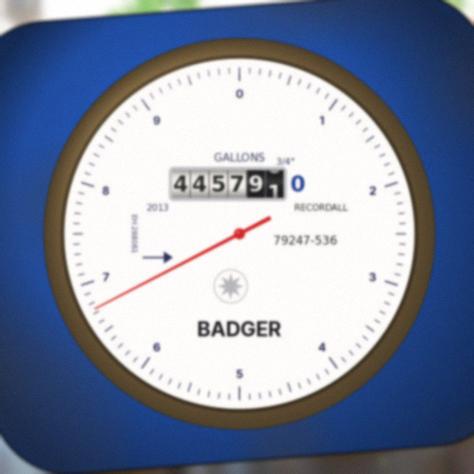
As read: 4457906.7; gal
